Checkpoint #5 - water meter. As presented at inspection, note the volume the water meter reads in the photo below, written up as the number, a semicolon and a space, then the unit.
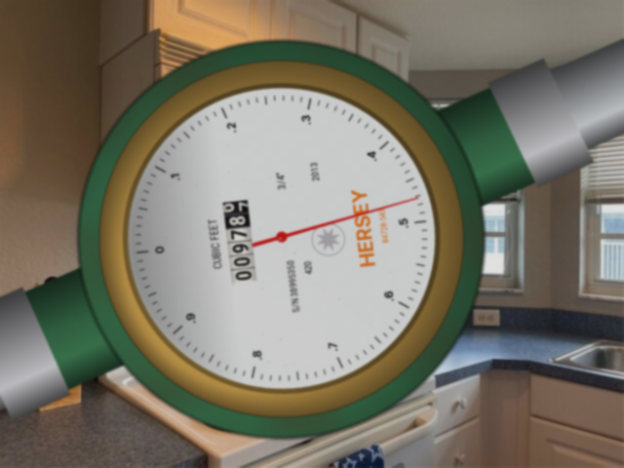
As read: 9786.47; ft³
